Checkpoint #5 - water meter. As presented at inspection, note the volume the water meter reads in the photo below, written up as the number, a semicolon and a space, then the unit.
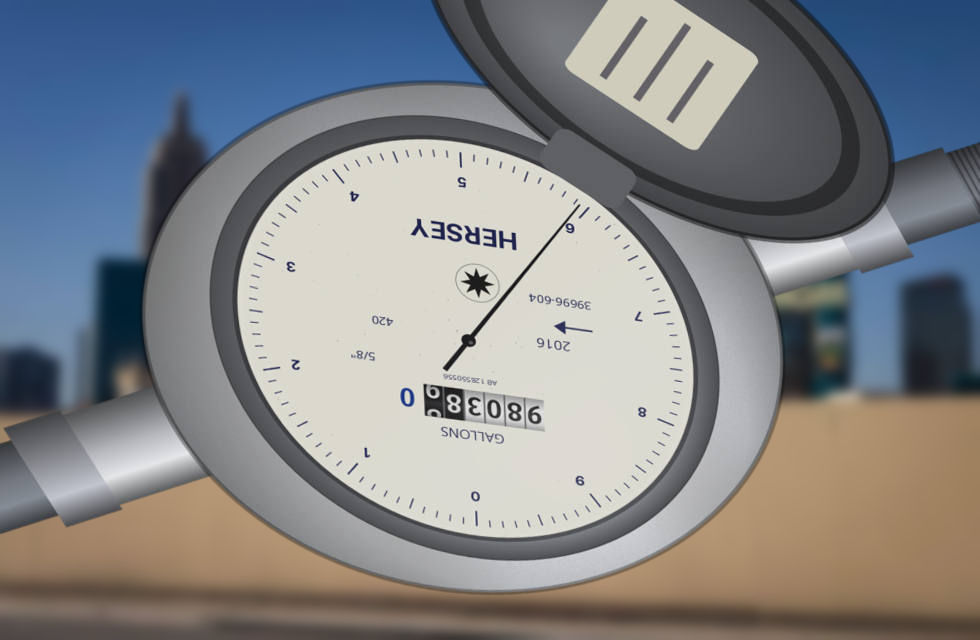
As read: 9803885.9; gal
